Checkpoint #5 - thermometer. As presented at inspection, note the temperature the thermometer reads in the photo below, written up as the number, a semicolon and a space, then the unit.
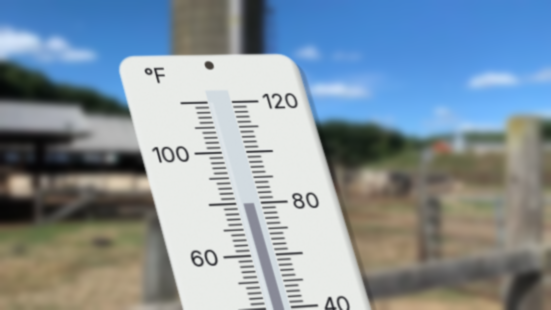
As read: 80; °F
